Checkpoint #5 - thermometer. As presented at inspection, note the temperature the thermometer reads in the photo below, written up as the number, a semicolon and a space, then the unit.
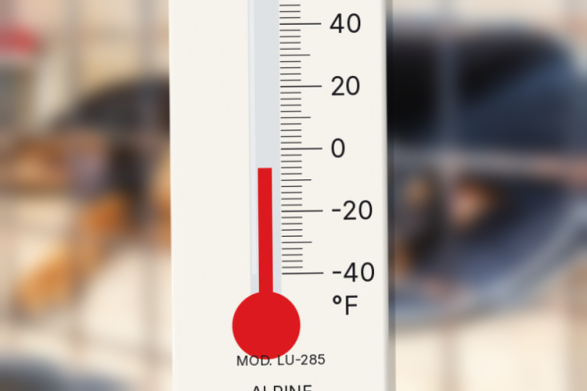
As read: -6; °F
